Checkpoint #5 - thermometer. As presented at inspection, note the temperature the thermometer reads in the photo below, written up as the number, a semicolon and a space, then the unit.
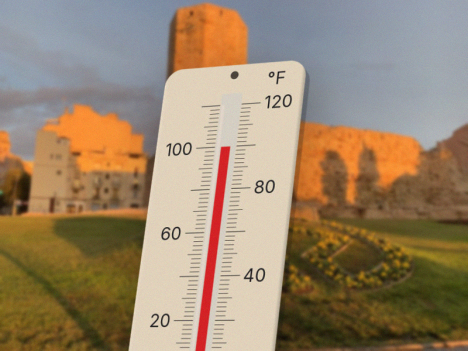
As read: 100; °F
